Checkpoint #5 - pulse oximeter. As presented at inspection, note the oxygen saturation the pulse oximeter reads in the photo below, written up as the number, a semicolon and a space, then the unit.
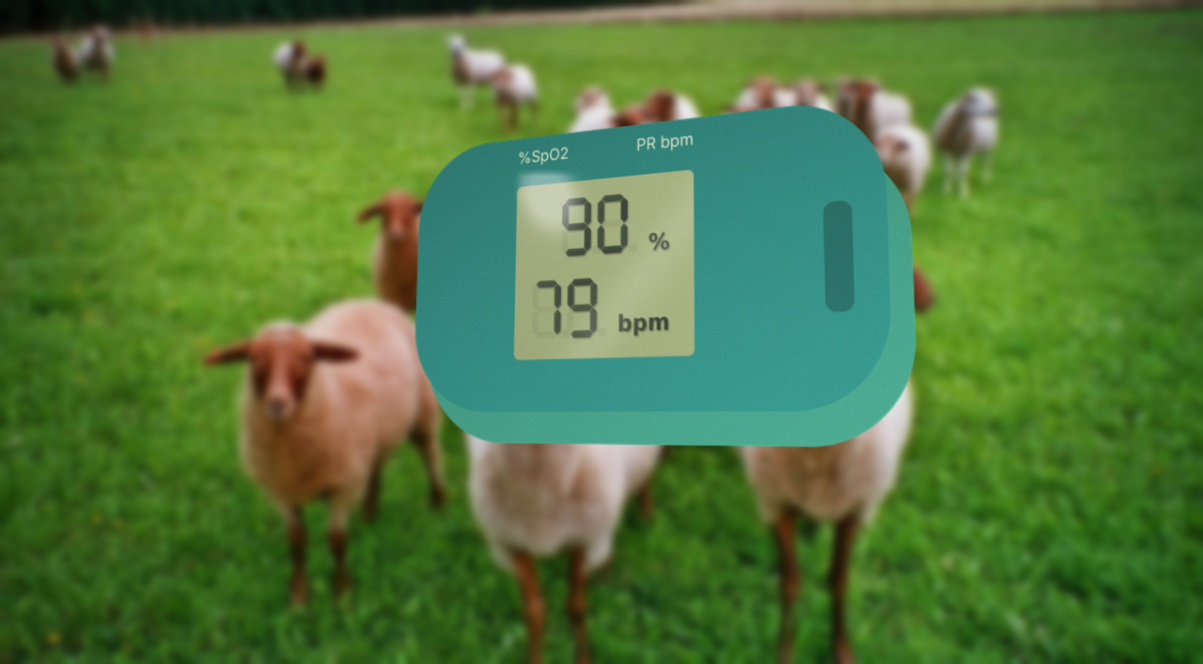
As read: 90; %
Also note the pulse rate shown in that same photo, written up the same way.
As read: 79; bpm
